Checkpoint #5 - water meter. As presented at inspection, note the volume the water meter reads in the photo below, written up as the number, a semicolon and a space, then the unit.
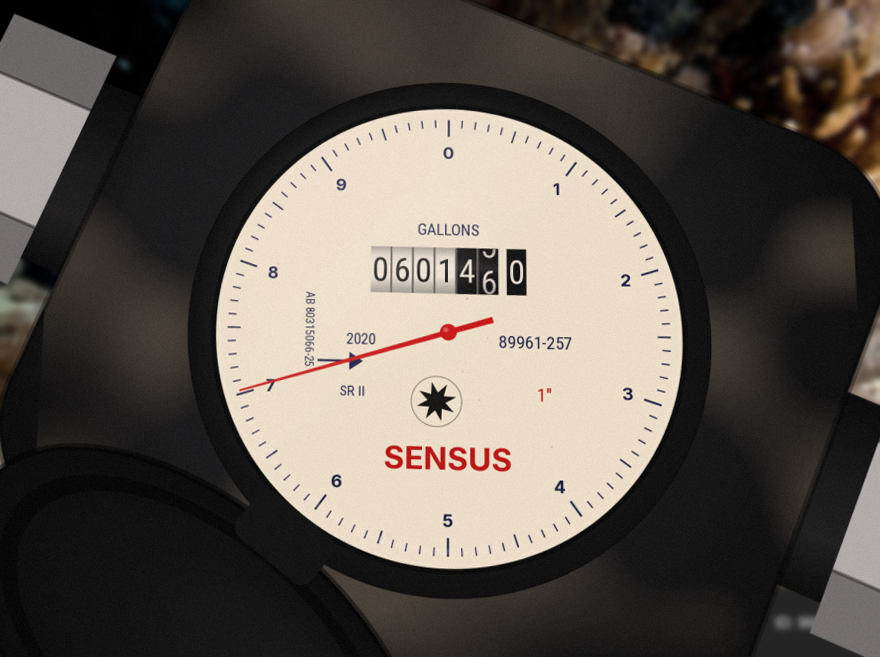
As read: 601457.0; gal
